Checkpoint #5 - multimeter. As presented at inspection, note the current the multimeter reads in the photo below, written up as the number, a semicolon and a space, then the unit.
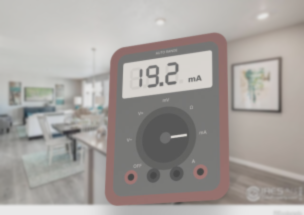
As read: 19.2; mA
